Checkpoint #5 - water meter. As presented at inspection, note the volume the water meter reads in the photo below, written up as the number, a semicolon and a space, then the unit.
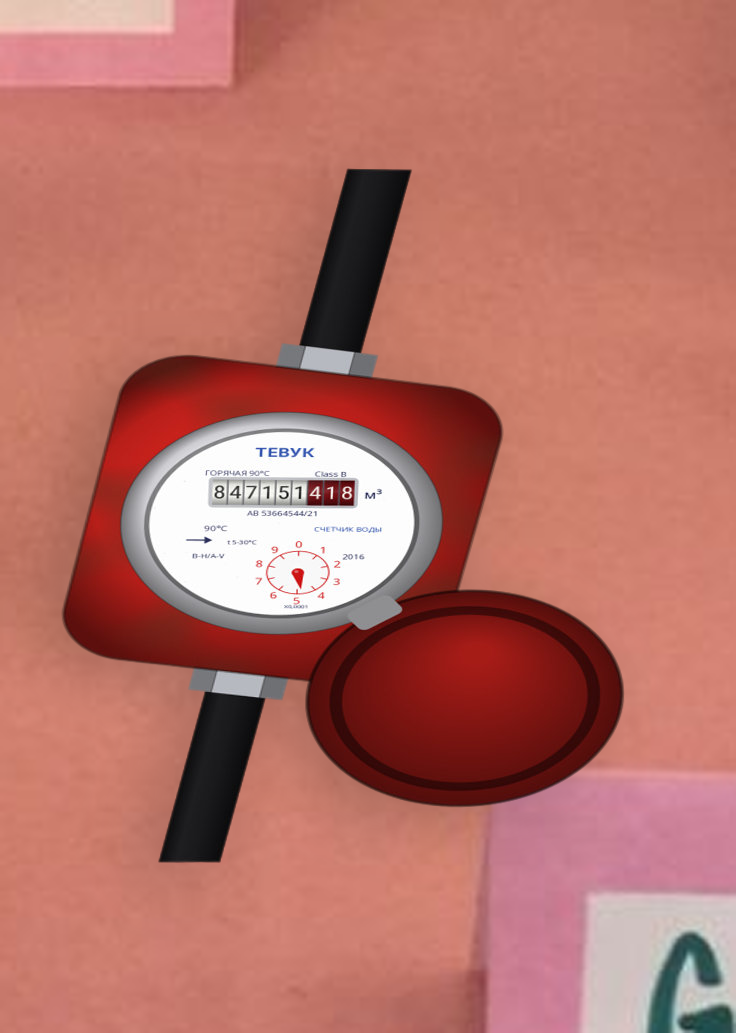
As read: 847151.4184; m³
